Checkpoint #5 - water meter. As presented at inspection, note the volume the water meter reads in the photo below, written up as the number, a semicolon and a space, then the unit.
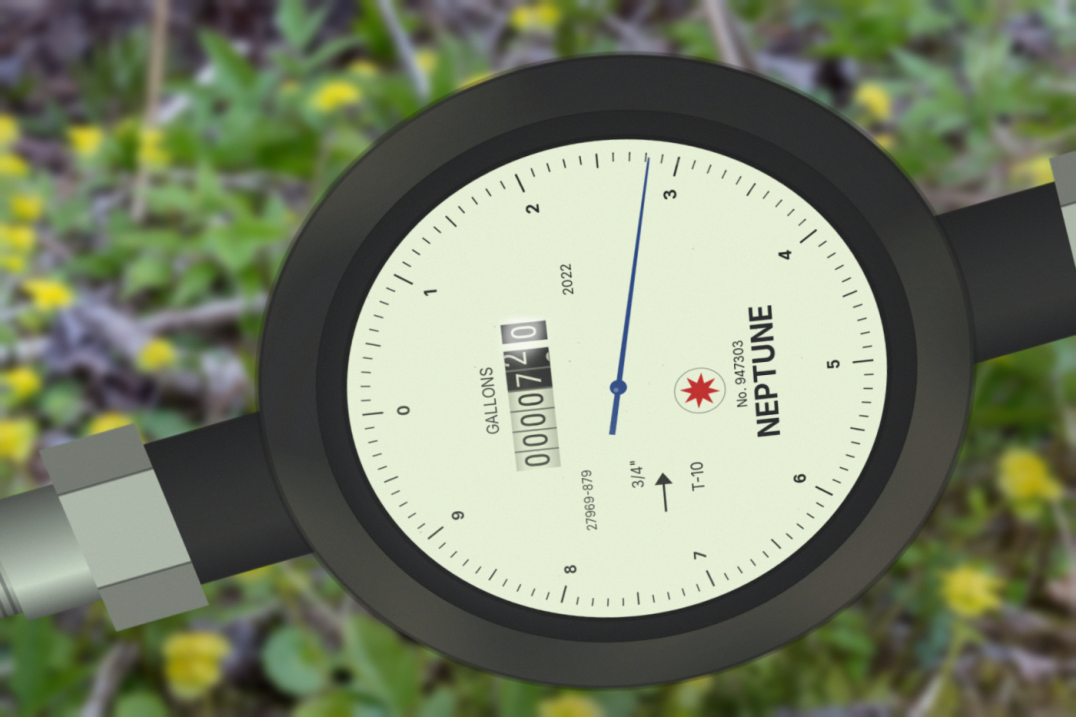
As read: 722.8; gal
